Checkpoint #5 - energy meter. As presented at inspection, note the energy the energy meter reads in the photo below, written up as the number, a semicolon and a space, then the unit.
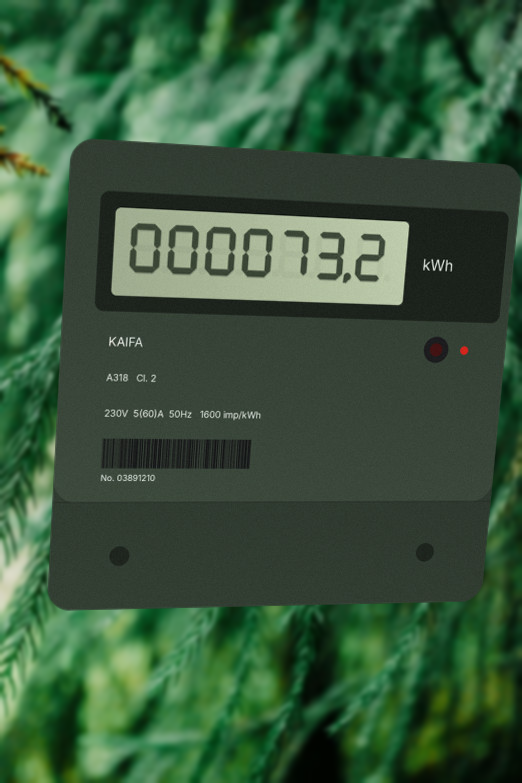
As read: 73.2; kWh
